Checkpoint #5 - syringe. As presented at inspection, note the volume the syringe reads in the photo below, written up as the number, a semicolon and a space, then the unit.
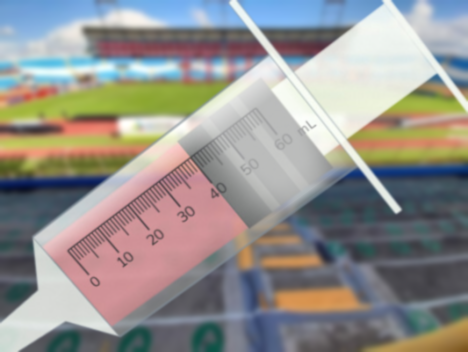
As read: 40; mL
